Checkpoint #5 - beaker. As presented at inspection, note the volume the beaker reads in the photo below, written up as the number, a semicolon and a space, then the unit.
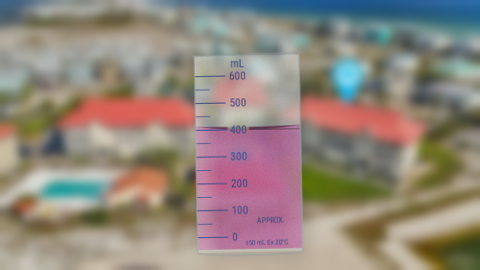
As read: 400; mL
